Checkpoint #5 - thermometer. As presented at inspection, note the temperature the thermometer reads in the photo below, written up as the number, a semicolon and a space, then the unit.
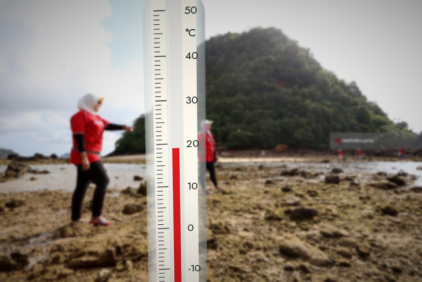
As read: 19; °C
